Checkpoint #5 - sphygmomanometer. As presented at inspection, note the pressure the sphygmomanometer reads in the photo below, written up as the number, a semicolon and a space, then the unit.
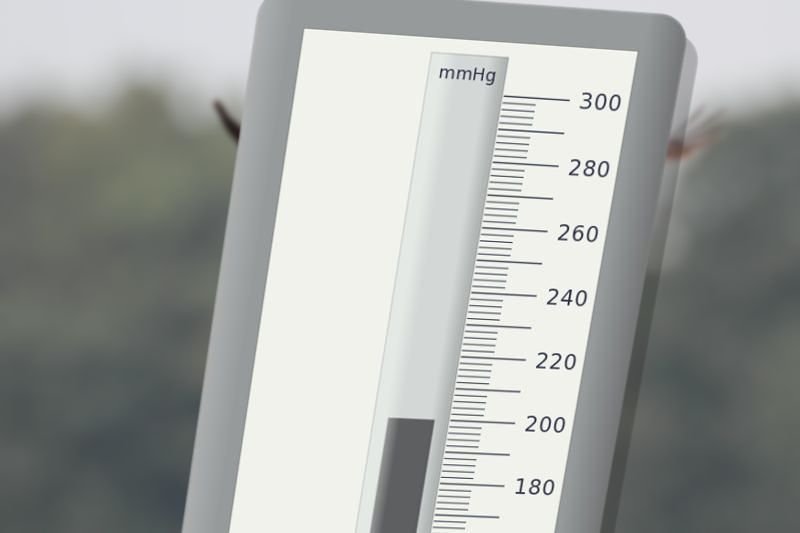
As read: 200; mmHg
